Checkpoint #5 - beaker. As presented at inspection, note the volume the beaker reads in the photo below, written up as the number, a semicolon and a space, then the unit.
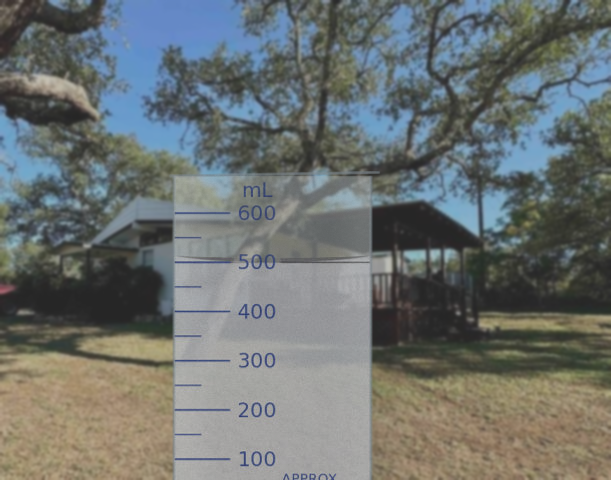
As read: 500; mL
